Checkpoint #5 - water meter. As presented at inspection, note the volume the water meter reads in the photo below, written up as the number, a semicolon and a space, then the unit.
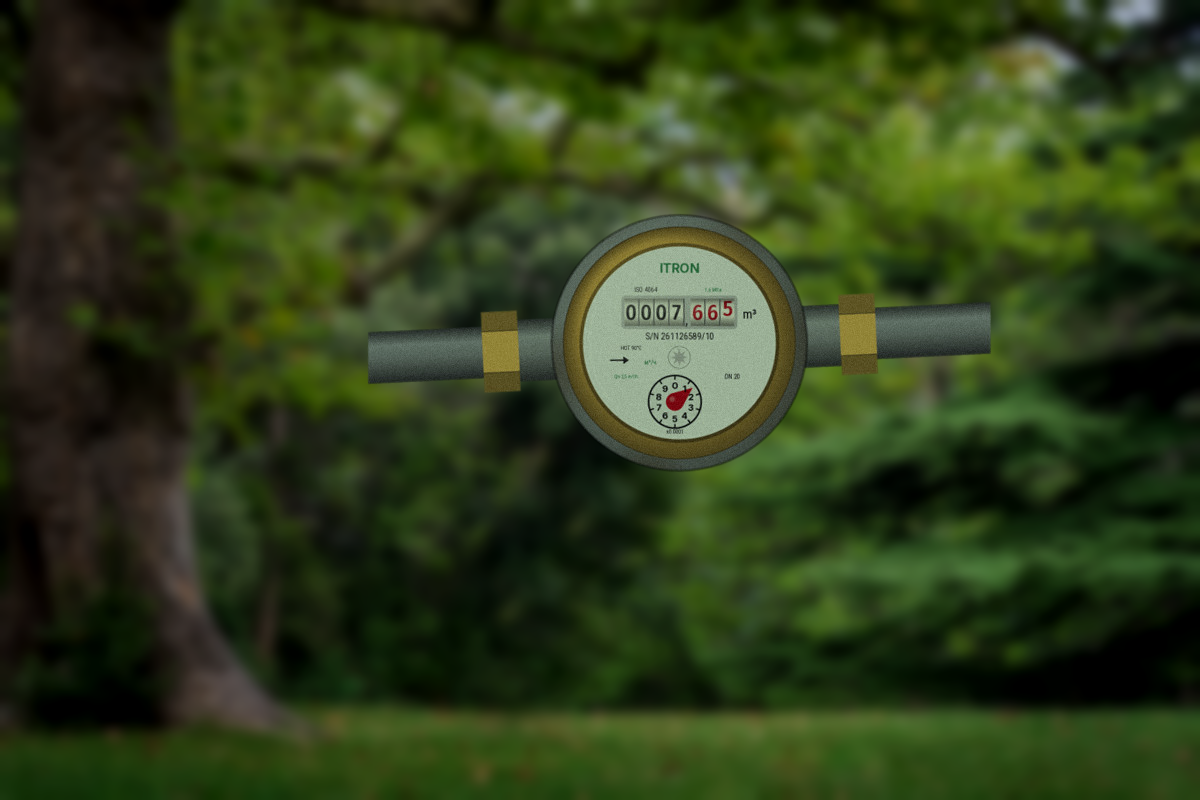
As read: 7.6651; m³
